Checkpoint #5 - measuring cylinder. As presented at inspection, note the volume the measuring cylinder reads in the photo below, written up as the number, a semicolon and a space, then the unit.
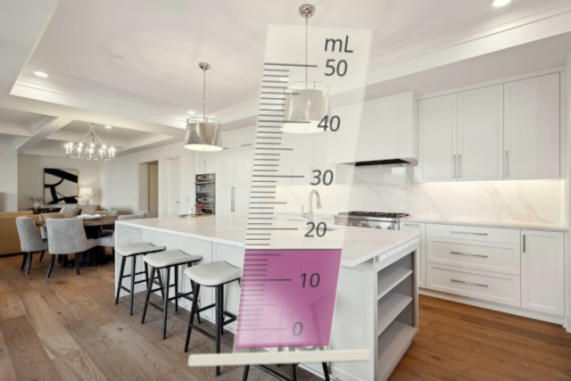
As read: 16; mL
